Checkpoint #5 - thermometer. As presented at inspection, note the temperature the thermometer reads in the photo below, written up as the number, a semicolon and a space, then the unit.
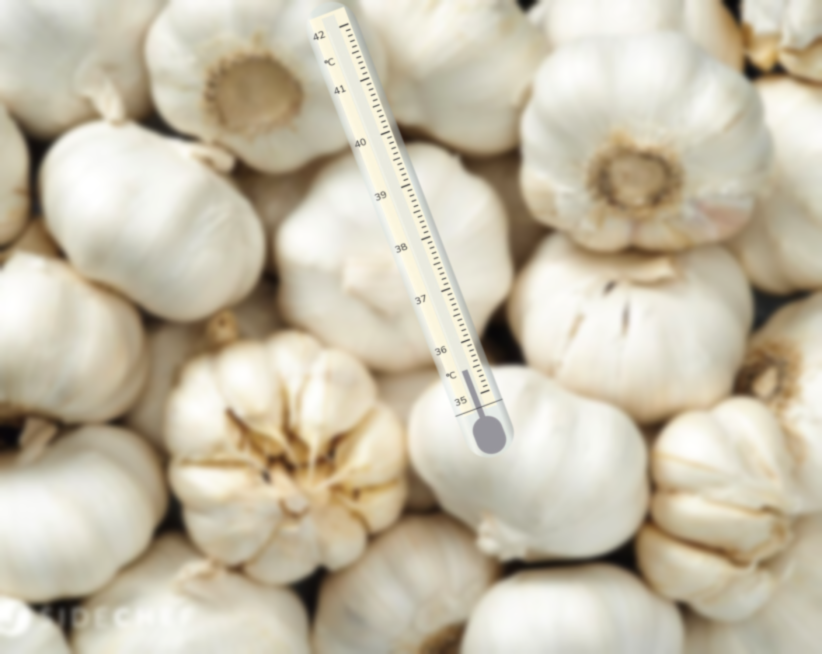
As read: 35.5; °C
